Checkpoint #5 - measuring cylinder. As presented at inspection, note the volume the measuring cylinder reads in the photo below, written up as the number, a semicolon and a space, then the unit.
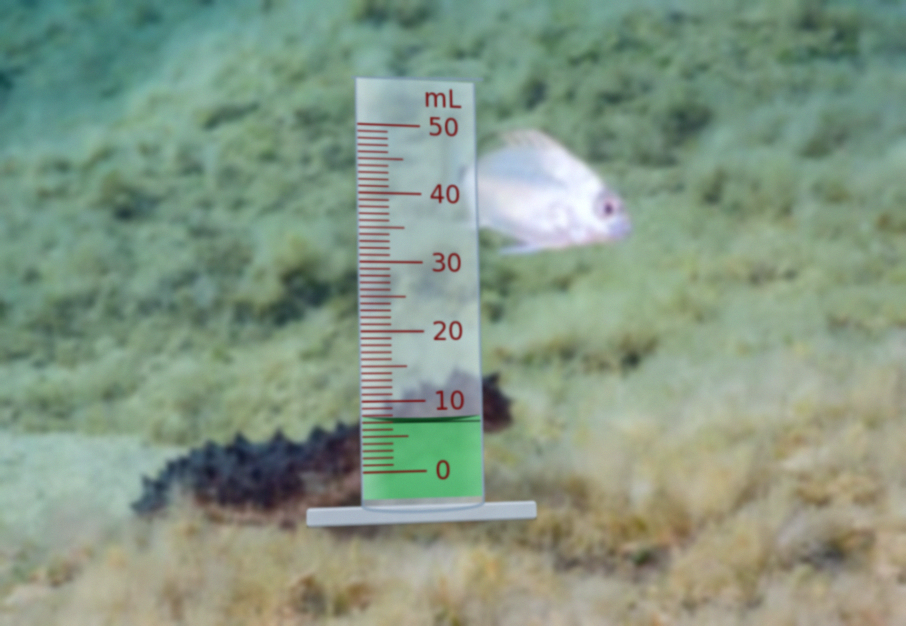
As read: 7; mL
